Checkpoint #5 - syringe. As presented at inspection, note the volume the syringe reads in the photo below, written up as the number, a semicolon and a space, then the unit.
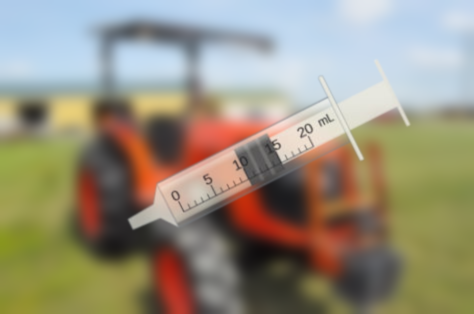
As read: 10; mL
